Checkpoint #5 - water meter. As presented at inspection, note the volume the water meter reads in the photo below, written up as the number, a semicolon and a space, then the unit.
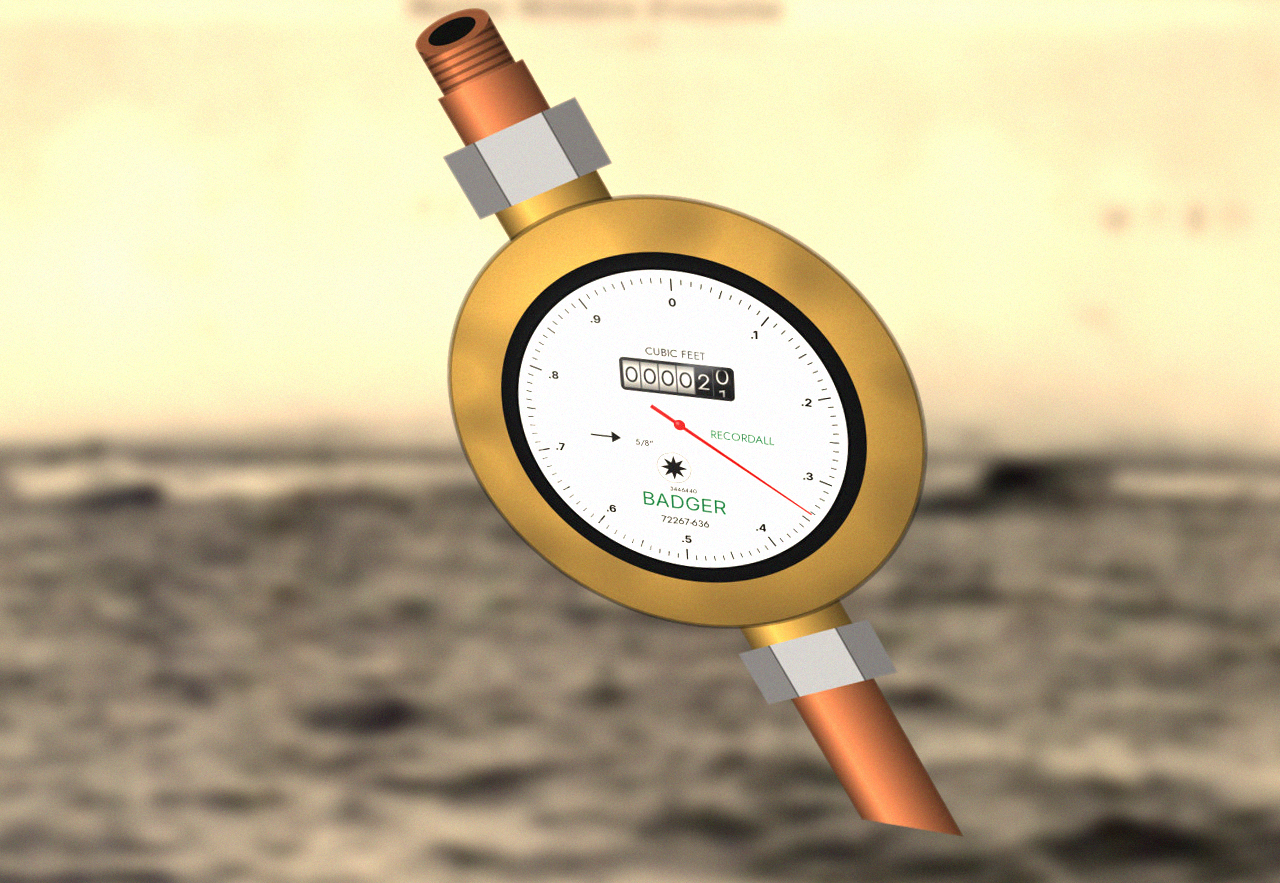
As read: 20.34; ft³
